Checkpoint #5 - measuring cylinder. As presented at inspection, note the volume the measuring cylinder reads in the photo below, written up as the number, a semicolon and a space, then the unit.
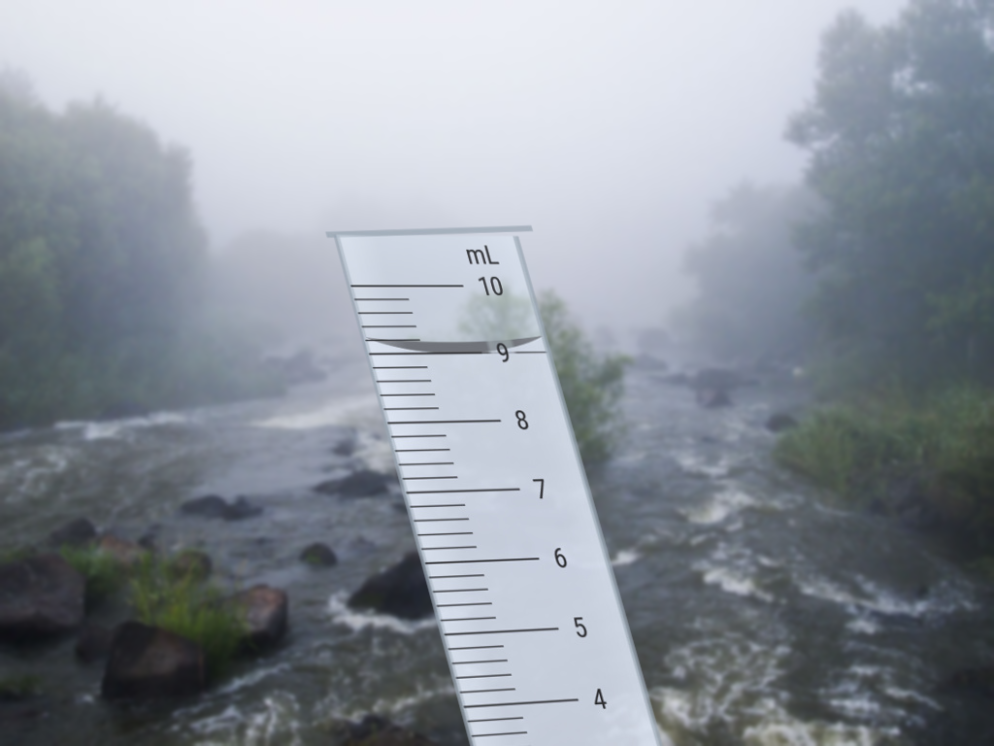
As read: 9; mL
